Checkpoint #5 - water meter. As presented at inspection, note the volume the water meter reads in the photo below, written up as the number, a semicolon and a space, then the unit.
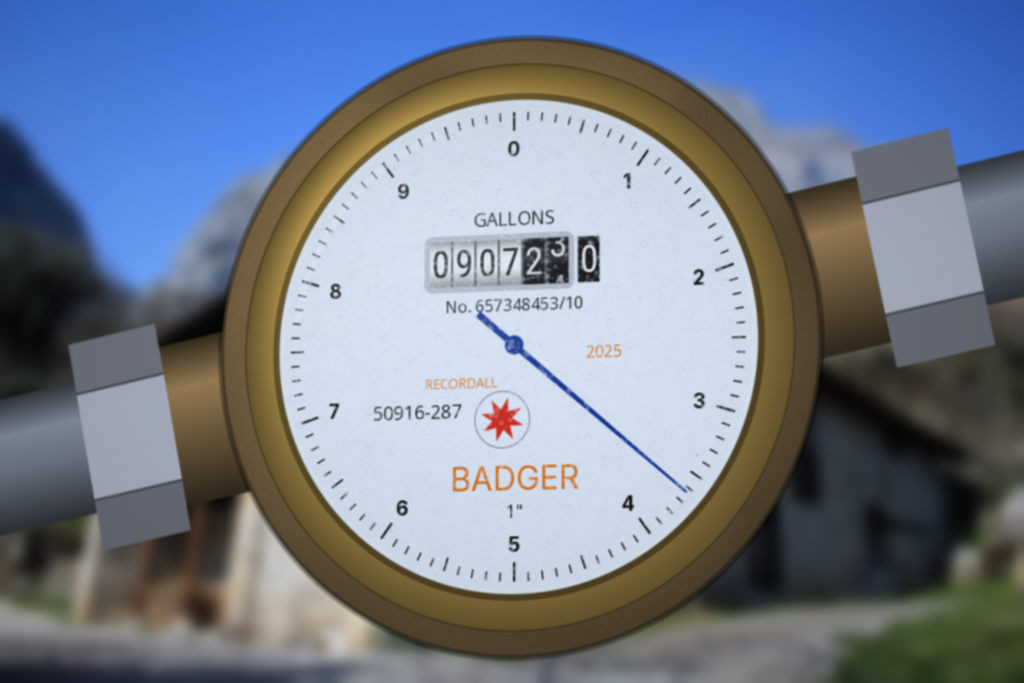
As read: 907233.6; gal
